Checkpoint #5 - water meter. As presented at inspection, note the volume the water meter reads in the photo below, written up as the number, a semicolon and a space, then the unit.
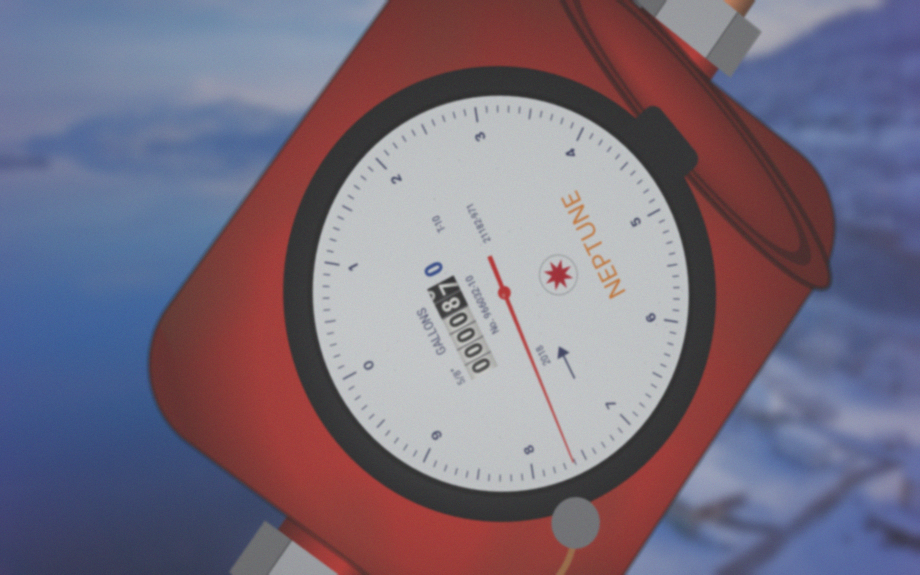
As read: 867.6; gal
